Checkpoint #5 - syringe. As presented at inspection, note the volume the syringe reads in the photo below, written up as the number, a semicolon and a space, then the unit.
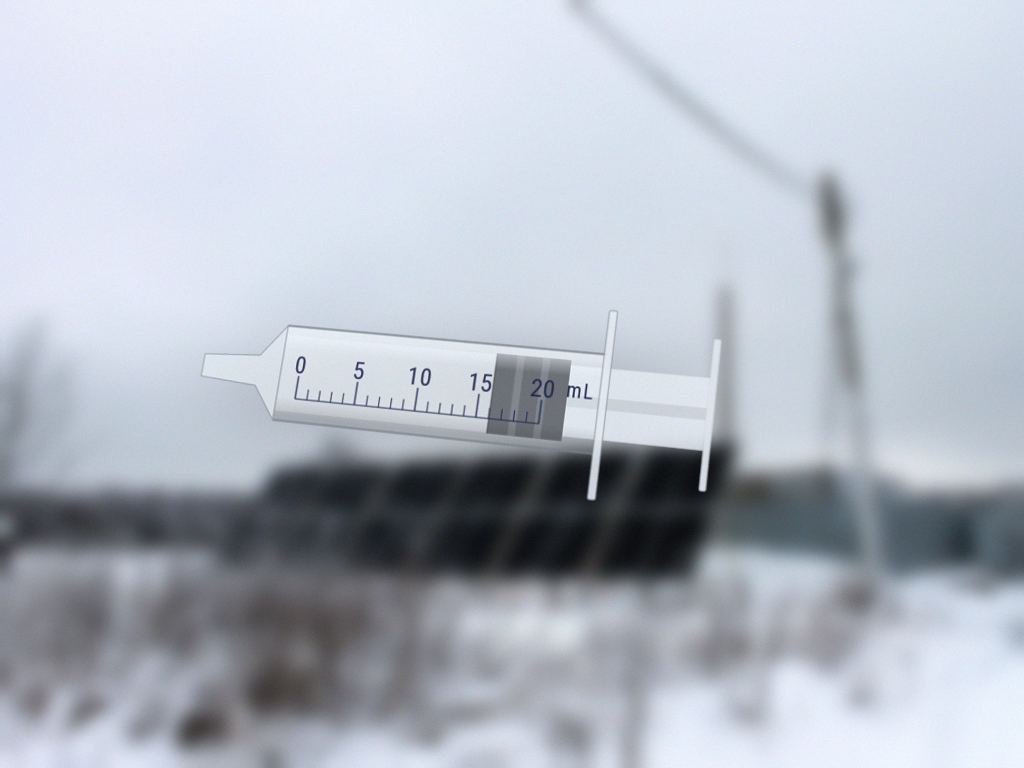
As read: 16; mL
